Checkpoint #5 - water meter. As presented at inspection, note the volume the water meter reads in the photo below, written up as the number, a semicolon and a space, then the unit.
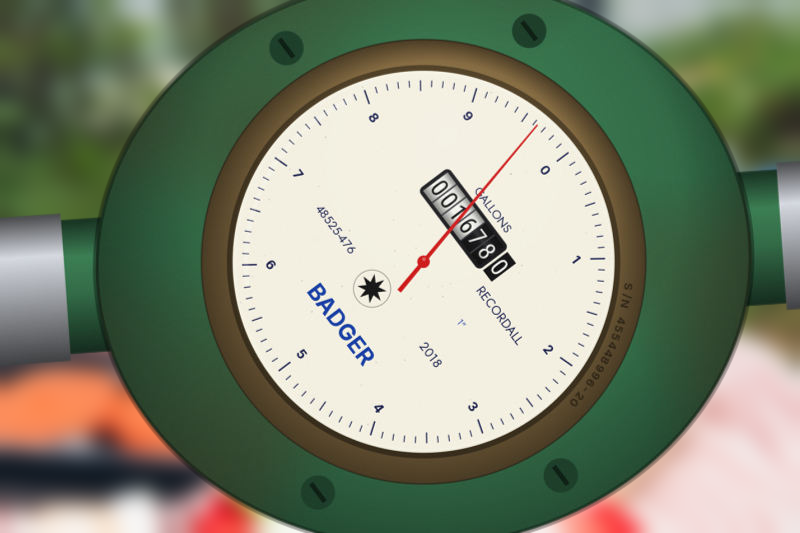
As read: 16779.6; gal
